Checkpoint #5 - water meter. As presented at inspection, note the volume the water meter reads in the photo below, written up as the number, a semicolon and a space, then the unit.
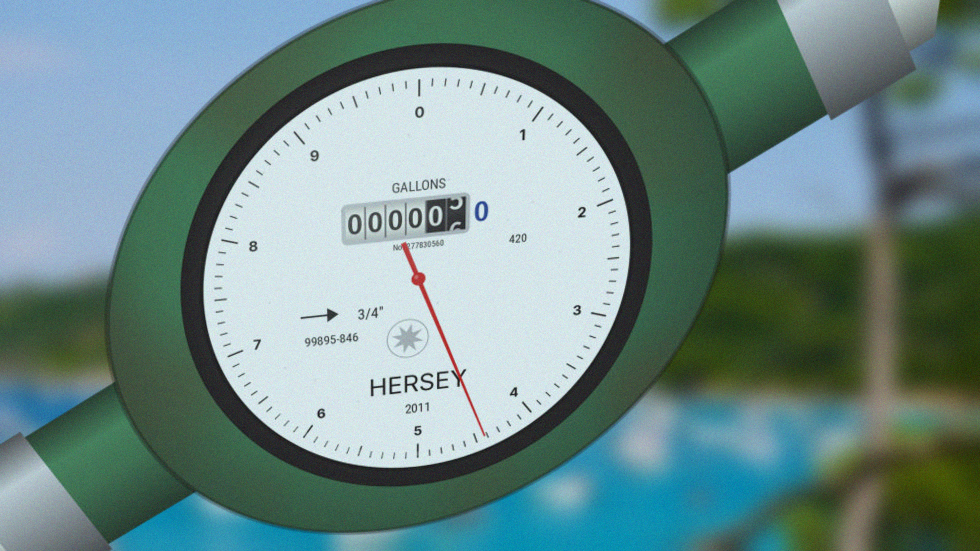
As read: 54.4; gal
